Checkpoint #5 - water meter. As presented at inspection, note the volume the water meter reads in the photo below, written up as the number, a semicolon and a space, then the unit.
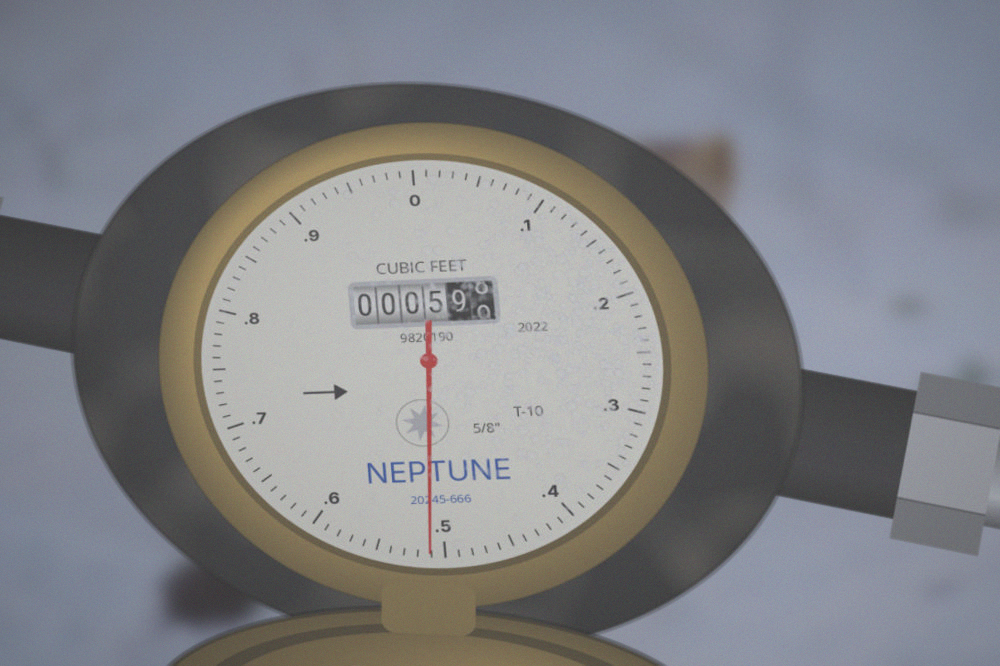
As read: 598.51; ft³
